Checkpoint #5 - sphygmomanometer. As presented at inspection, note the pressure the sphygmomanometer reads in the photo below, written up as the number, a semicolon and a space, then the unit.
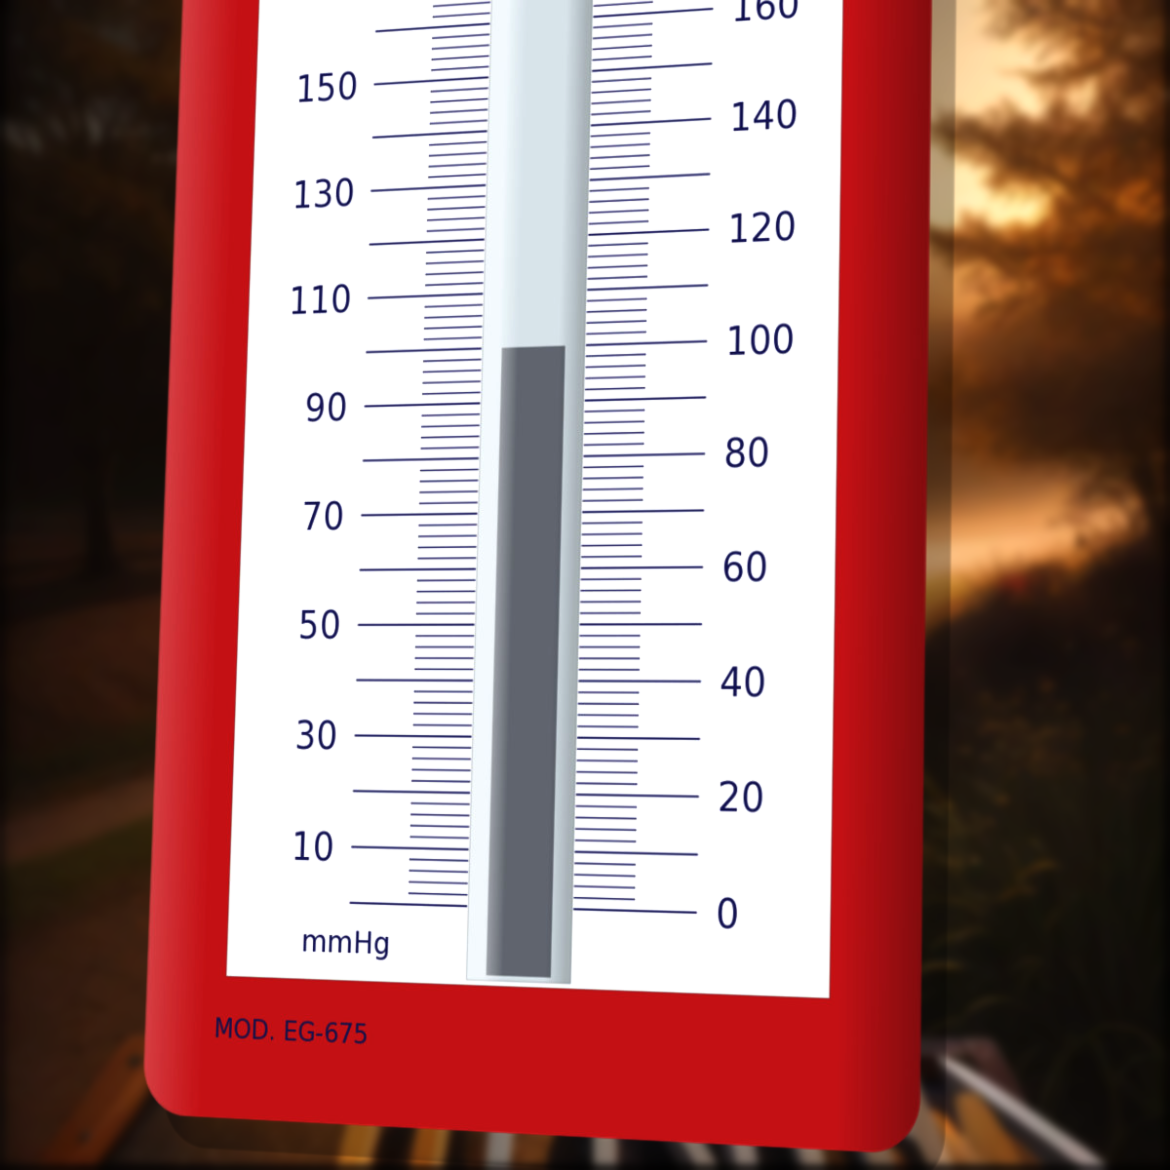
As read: 100; mmHg
